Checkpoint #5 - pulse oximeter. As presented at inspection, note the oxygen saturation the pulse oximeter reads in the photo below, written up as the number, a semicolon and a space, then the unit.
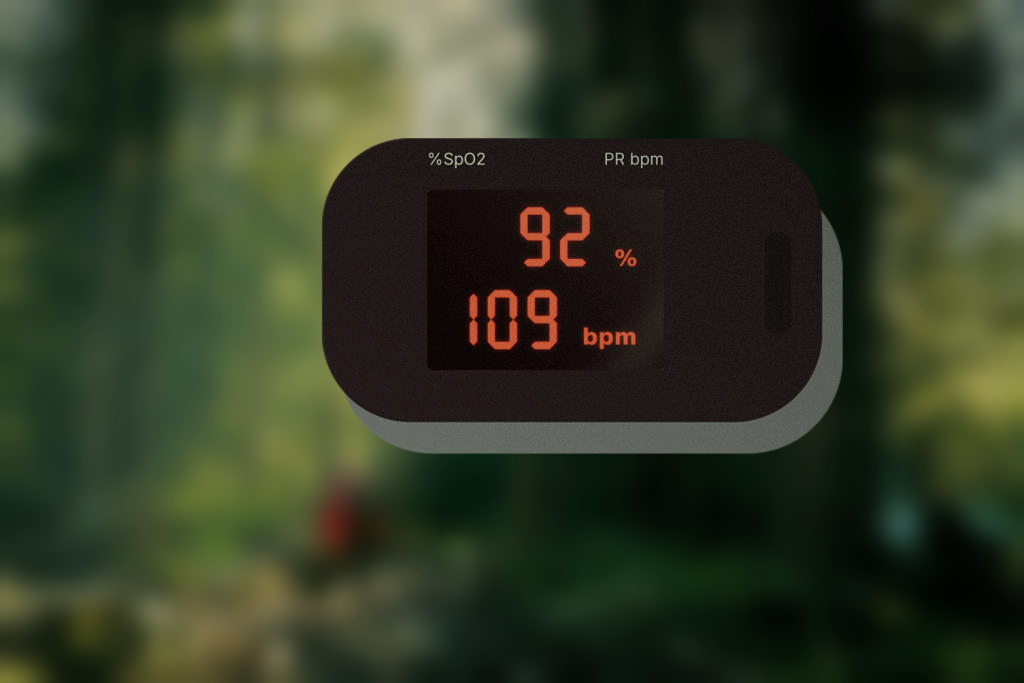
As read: 92; %
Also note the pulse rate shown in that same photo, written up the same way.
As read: 109; bpm
